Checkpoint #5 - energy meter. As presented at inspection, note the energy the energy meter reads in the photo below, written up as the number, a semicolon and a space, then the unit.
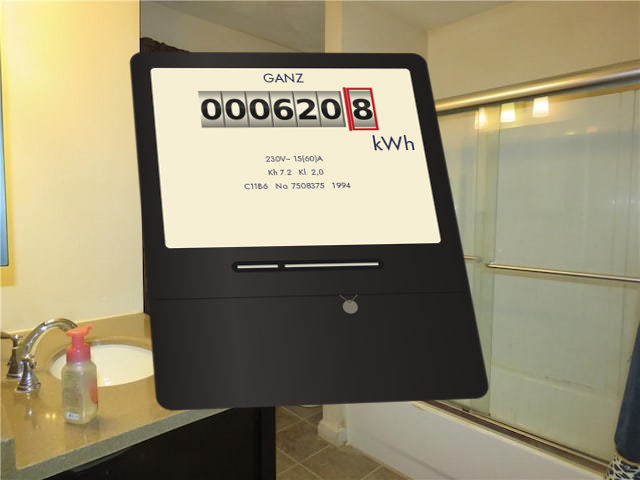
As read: 620.8; kWh
